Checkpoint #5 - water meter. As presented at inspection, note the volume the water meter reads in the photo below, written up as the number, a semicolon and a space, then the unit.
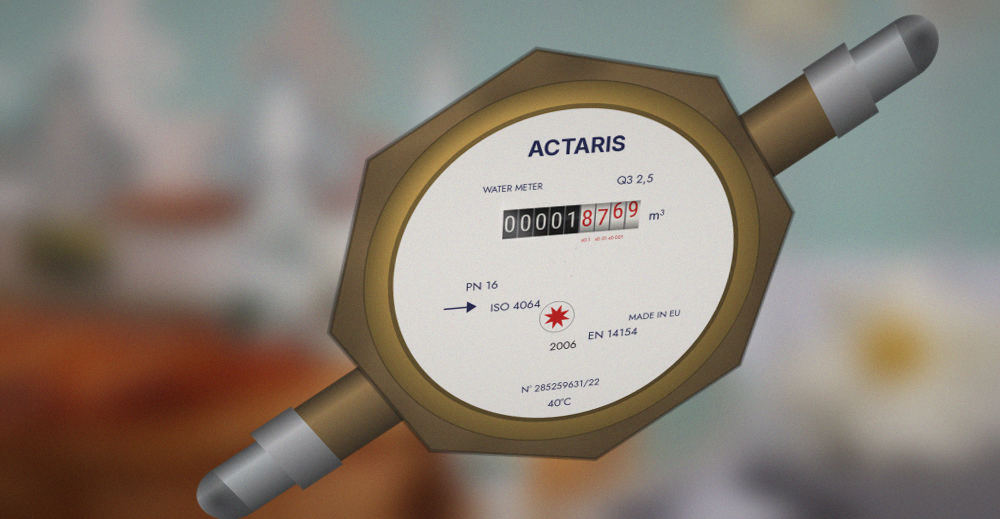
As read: 1.8769; m³
